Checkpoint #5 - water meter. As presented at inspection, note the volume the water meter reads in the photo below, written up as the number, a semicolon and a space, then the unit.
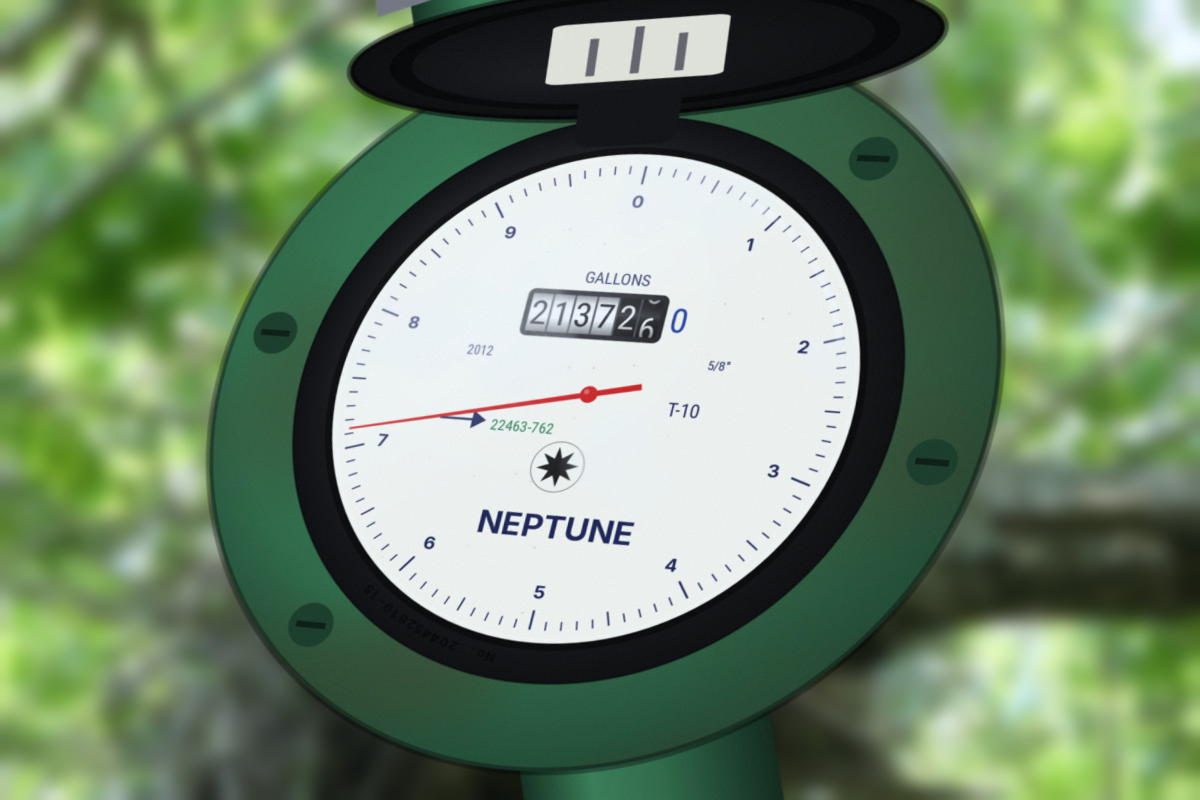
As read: 2137257.1; gal
